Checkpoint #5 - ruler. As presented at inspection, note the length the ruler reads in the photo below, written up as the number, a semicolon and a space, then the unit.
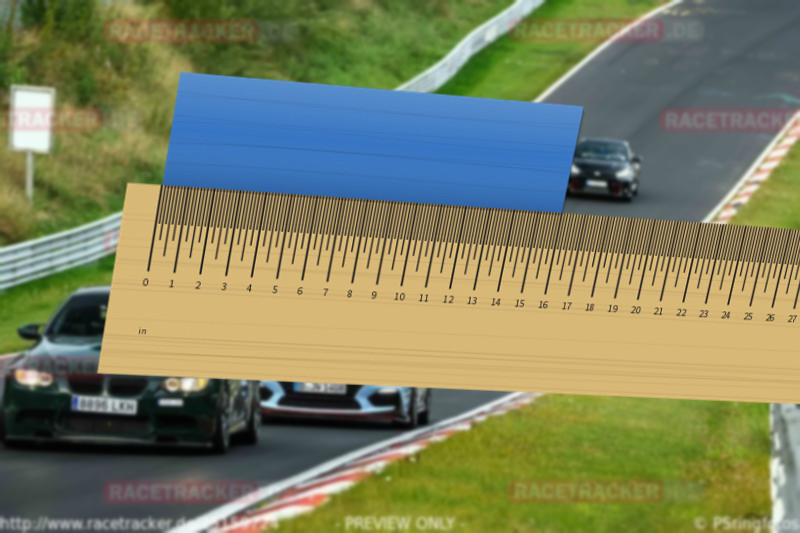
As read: 16; in
